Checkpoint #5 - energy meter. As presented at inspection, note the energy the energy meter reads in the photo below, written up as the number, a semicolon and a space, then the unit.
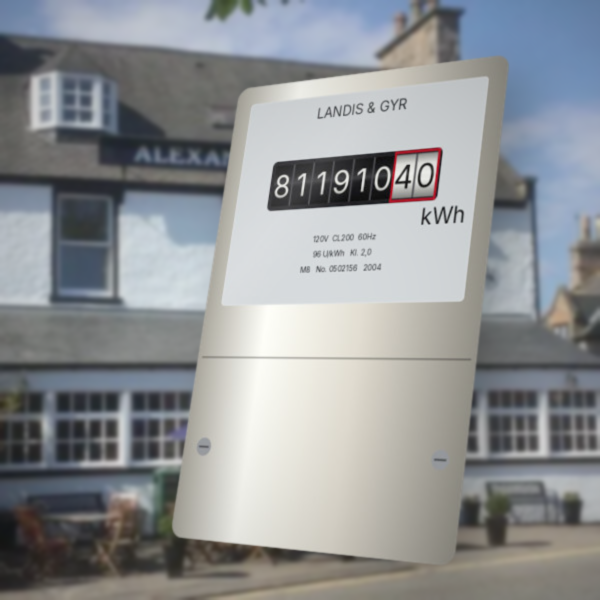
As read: 811910.40; kWh
